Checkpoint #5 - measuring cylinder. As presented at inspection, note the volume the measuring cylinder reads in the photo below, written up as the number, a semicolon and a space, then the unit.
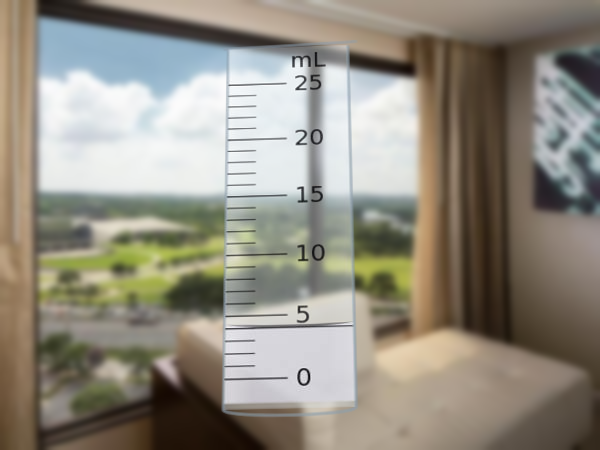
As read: 4; mL
